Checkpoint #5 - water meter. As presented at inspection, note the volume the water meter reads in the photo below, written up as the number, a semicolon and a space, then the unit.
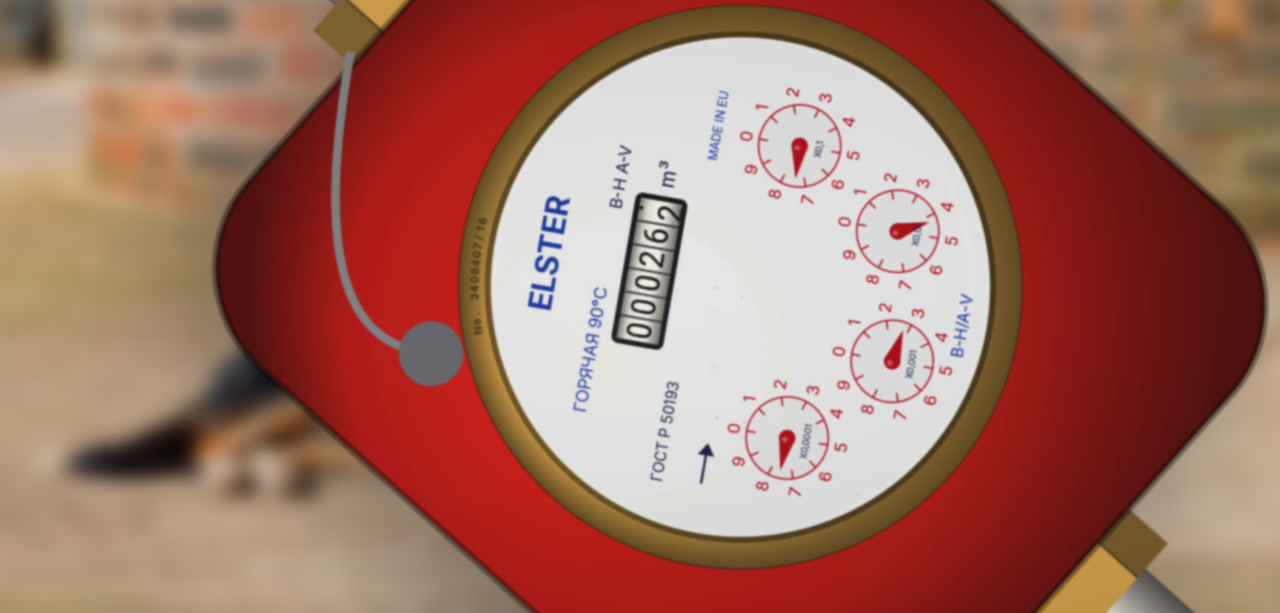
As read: 261.7427; m³
